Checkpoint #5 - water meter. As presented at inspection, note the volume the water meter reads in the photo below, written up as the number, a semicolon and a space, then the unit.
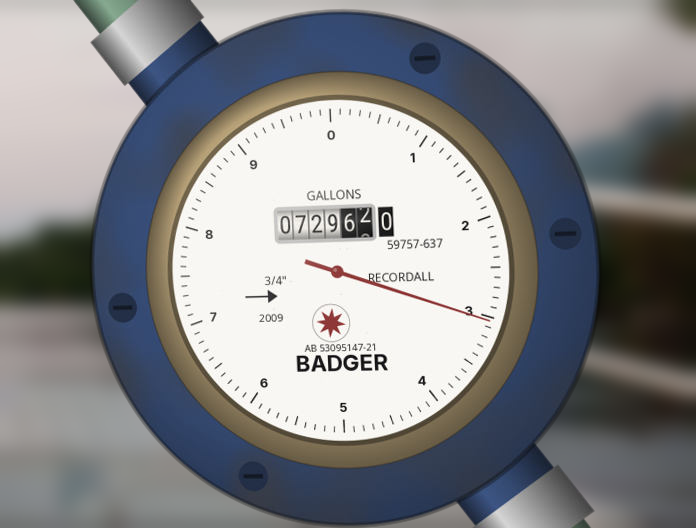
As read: 729623.0; gal
